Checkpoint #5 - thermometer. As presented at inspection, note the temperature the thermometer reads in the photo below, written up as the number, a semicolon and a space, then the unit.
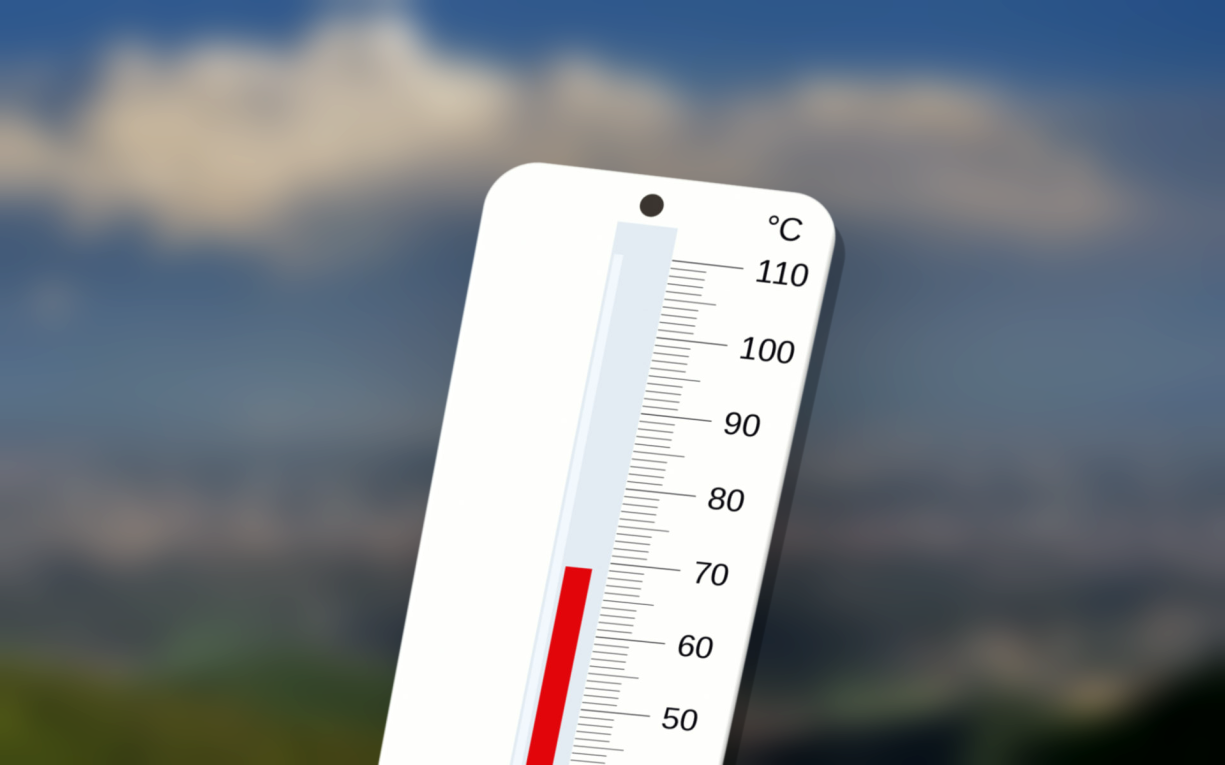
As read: 69; °C
